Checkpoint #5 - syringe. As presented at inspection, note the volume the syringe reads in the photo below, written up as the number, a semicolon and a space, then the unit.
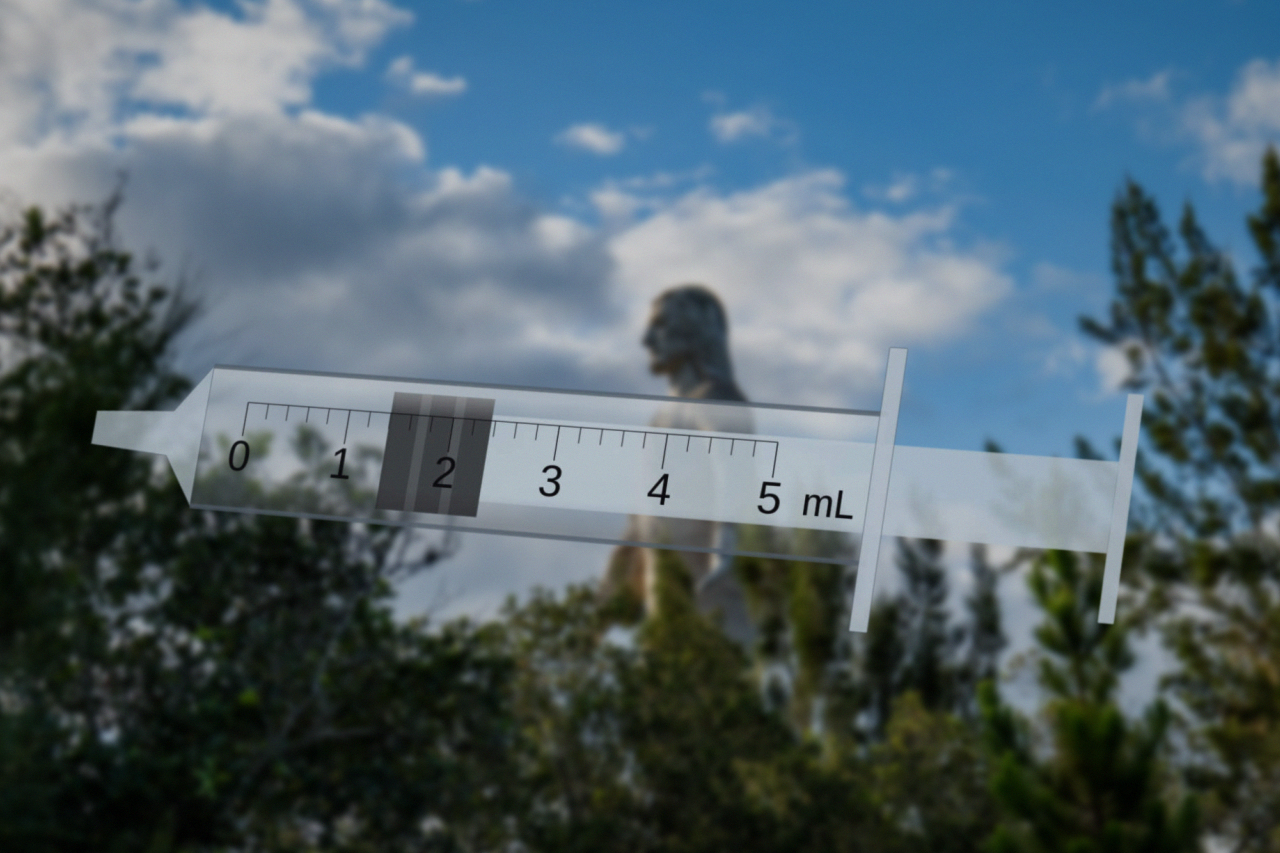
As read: 1.4; mL
